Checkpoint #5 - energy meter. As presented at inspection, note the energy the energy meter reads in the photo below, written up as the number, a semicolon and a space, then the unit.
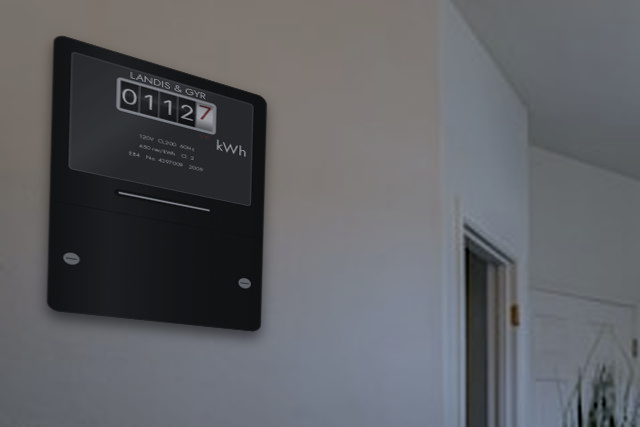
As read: 112.7; kWh
